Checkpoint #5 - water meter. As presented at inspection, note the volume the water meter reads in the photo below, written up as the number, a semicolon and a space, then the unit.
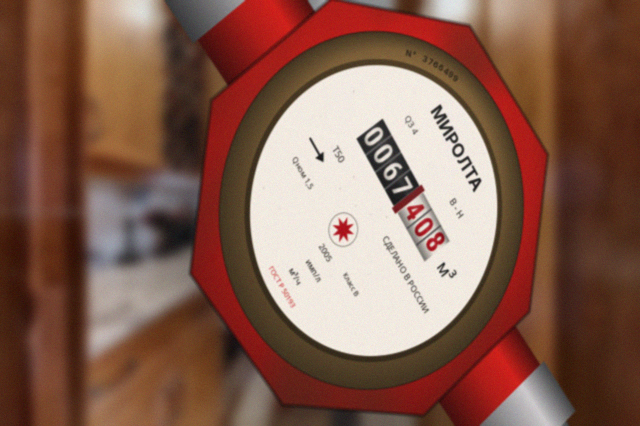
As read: 67.408; m³
